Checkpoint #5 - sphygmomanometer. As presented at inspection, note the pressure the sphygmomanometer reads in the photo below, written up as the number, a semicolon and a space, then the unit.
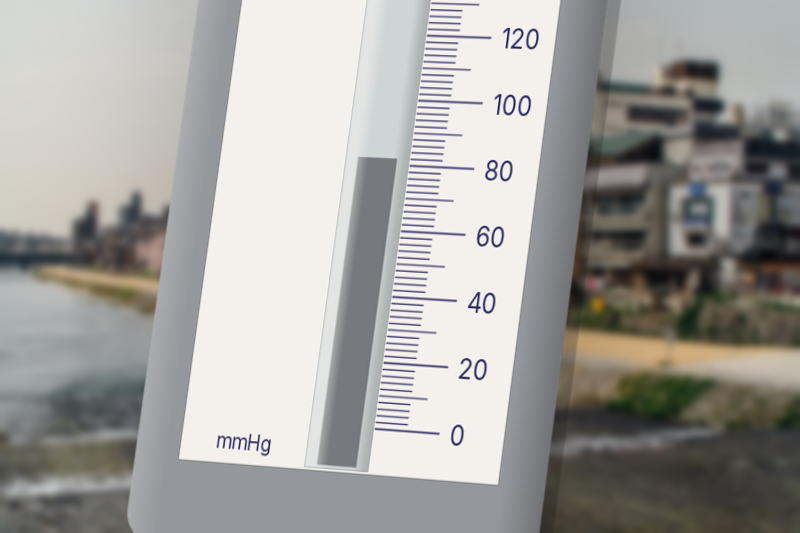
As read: 82; mmHg
